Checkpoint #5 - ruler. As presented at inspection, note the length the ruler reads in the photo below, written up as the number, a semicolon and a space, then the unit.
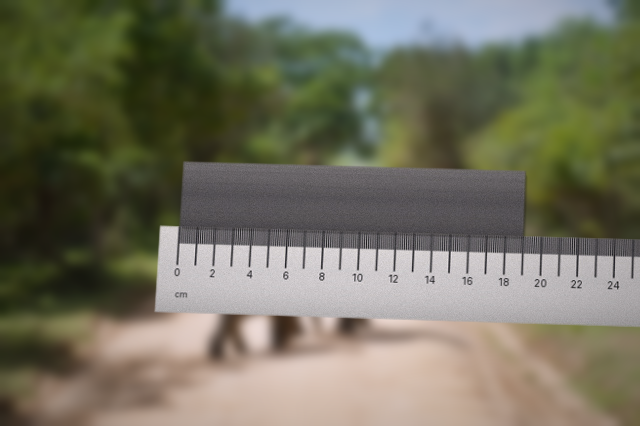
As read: 19; cm
